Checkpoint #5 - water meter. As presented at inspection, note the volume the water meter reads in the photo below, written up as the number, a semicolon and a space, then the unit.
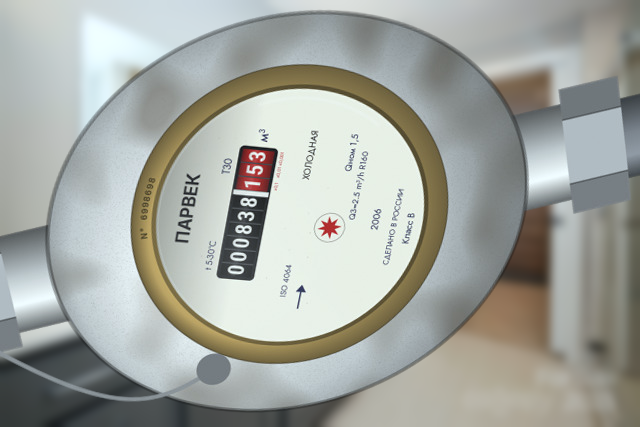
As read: 838.153; m³
